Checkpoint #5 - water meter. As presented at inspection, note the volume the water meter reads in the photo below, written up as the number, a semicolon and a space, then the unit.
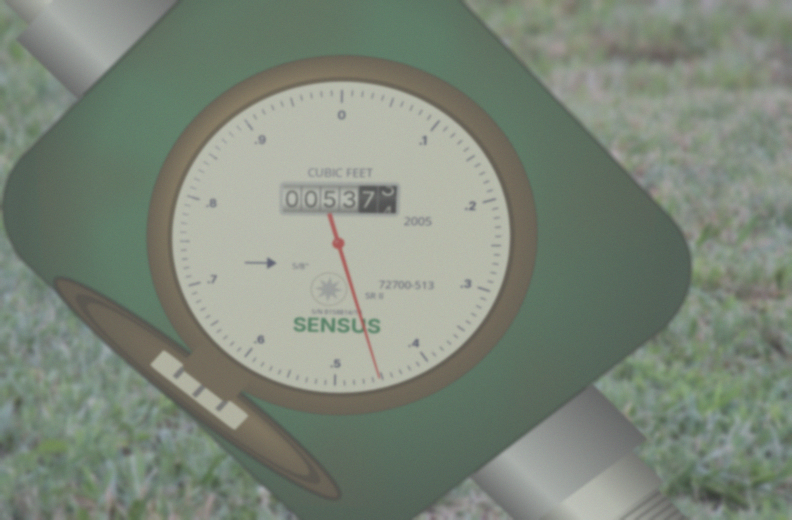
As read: 5373.45; ft³
